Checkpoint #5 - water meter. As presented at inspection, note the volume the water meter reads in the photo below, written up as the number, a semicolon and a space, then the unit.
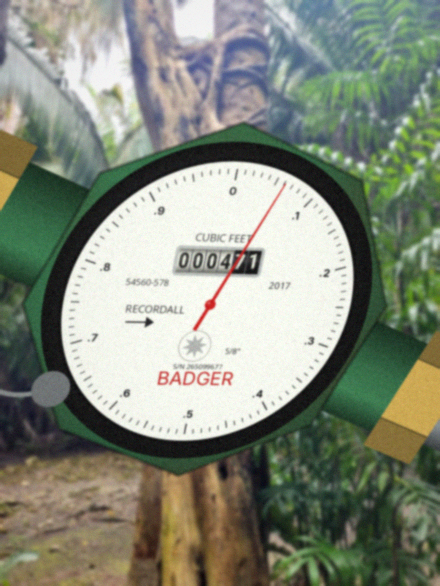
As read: 471.06; ft³
